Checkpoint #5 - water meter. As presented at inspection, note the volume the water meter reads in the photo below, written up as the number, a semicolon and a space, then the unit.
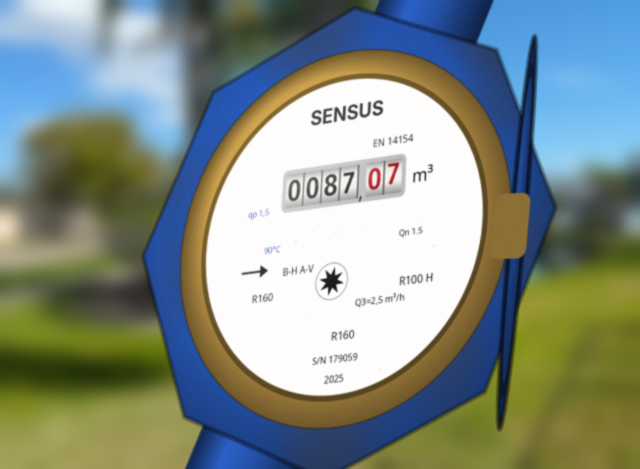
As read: 87.07; m³
